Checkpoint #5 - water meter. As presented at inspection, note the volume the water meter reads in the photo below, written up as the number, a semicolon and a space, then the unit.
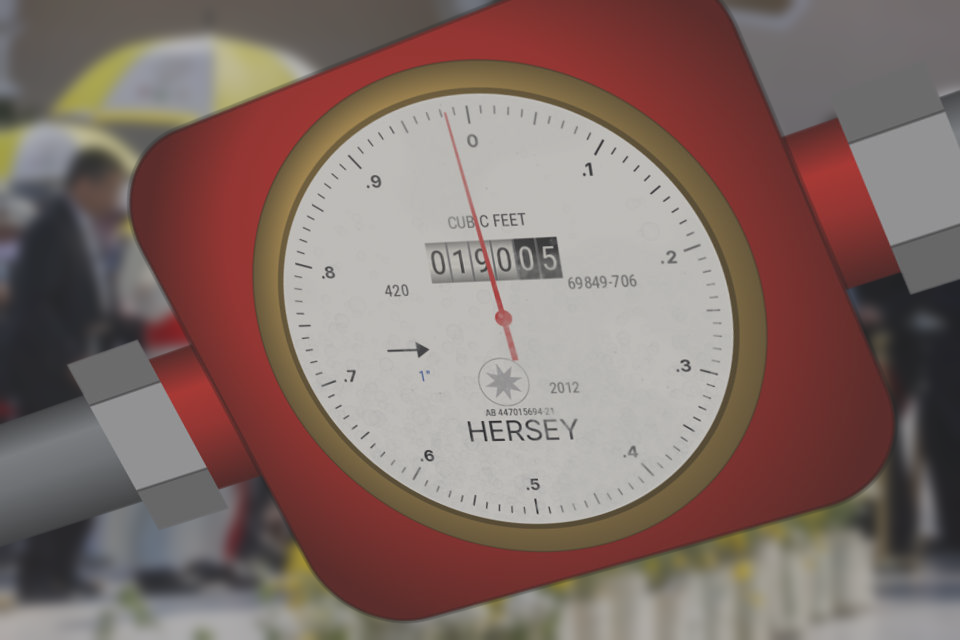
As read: 19004.98; ft³
